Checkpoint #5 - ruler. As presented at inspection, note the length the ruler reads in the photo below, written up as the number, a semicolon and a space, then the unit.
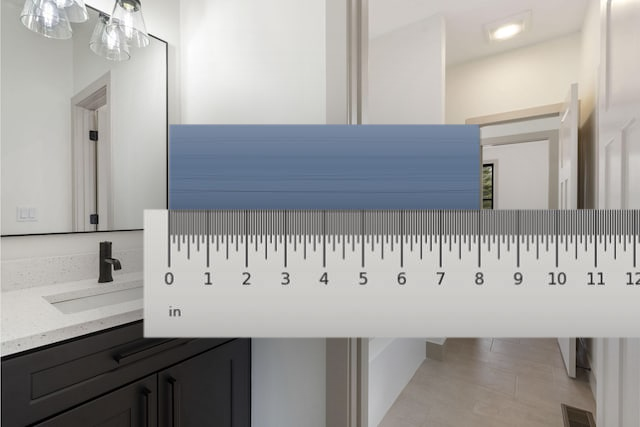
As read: 8; in
